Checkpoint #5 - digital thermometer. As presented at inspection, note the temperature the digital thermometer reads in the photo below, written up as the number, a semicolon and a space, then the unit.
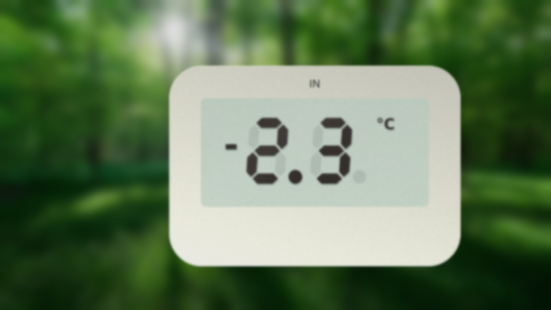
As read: -2.3; °C
